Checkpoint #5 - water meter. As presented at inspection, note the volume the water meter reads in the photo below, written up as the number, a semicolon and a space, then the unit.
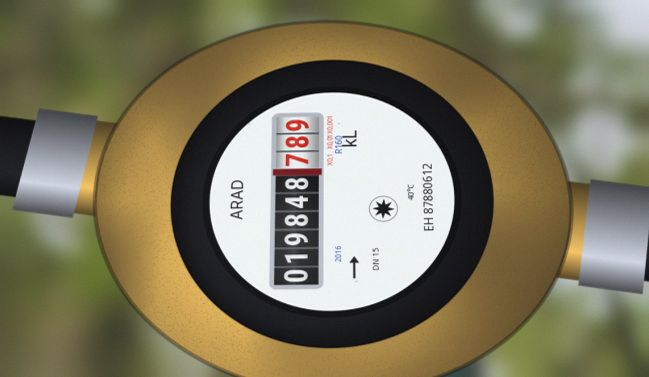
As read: 19848.789; kL
